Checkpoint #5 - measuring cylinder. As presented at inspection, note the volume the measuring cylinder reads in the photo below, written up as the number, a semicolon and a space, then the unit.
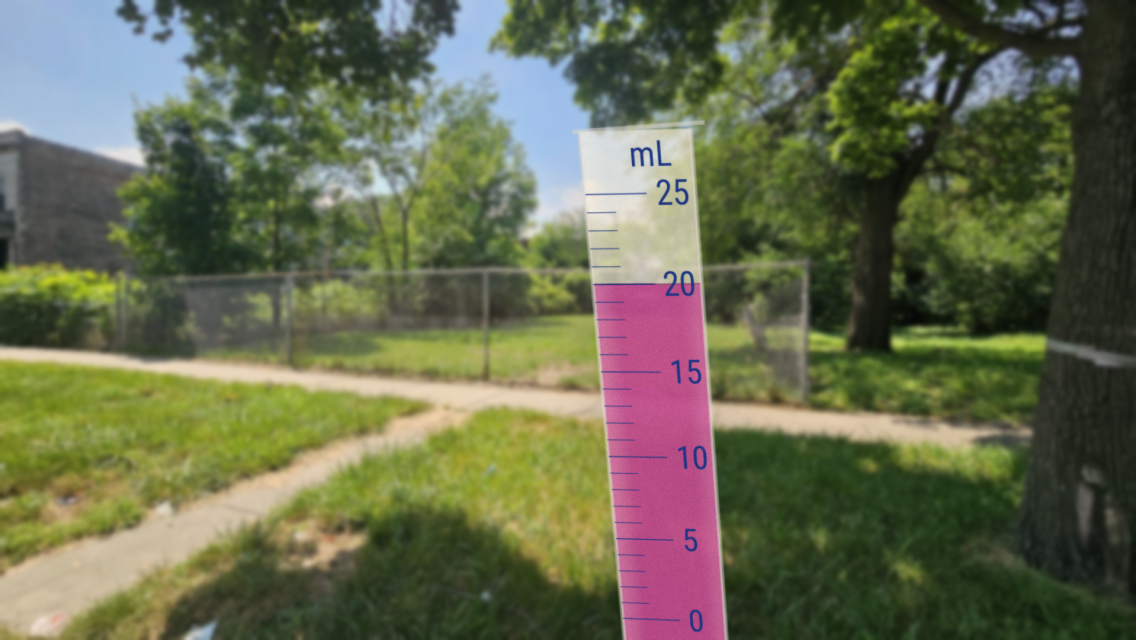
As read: 20; mL
